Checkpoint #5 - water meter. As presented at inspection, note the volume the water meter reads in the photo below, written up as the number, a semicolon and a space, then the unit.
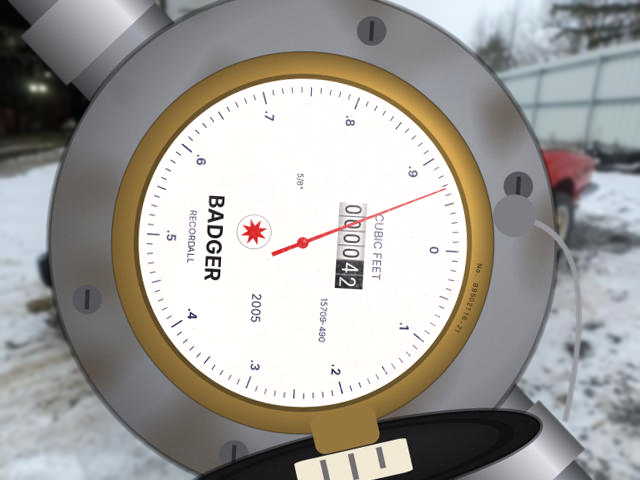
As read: 41.93; ft³
